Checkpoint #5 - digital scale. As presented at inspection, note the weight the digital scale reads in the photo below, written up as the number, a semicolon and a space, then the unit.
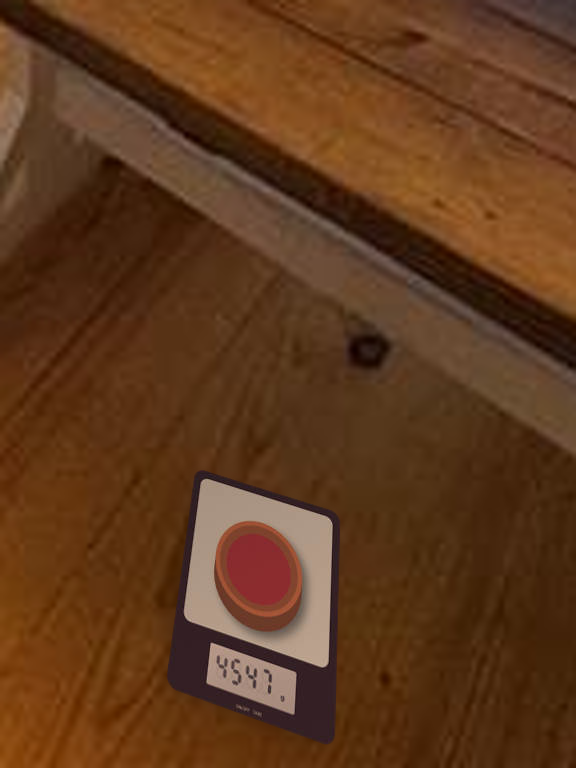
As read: 4547; g
